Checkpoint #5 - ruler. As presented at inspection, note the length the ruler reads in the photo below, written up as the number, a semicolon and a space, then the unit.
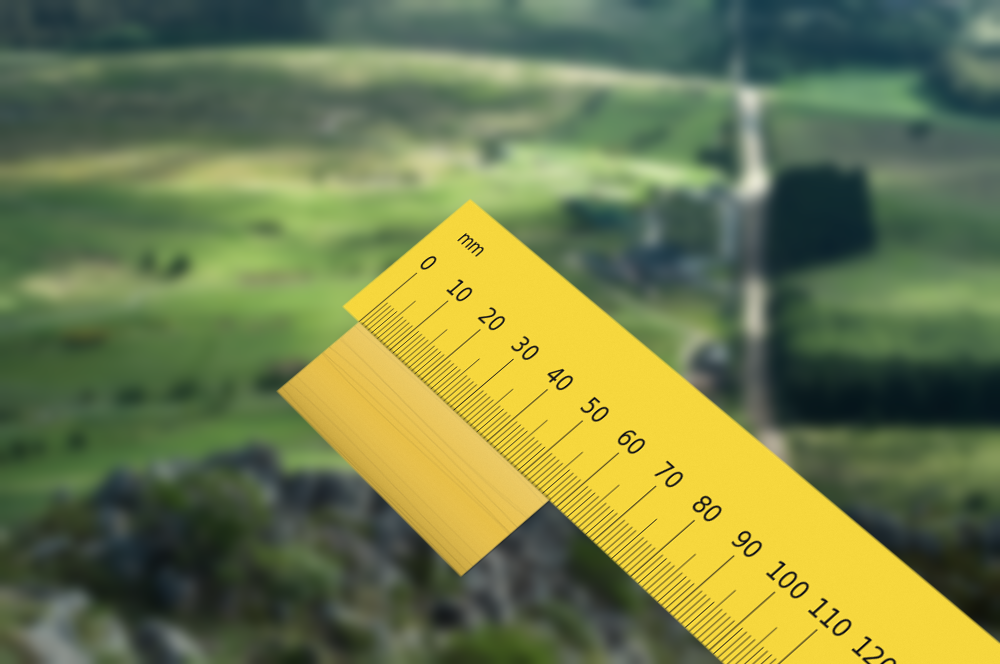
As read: 58; mm
